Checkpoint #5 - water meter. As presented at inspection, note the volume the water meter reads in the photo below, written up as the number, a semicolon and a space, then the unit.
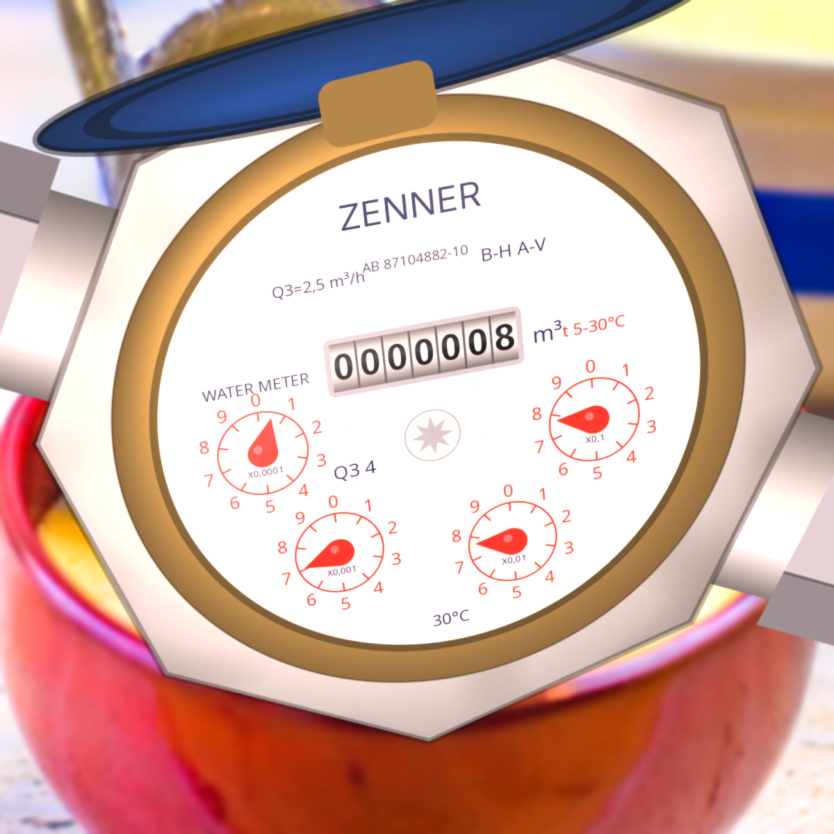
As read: 8.7770; m³
